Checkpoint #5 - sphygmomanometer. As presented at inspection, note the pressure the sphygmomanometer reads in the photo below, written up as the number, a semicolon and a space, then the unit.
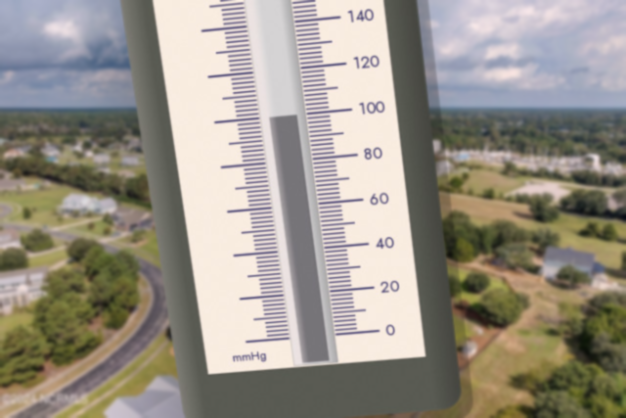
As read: 100; mmHg
